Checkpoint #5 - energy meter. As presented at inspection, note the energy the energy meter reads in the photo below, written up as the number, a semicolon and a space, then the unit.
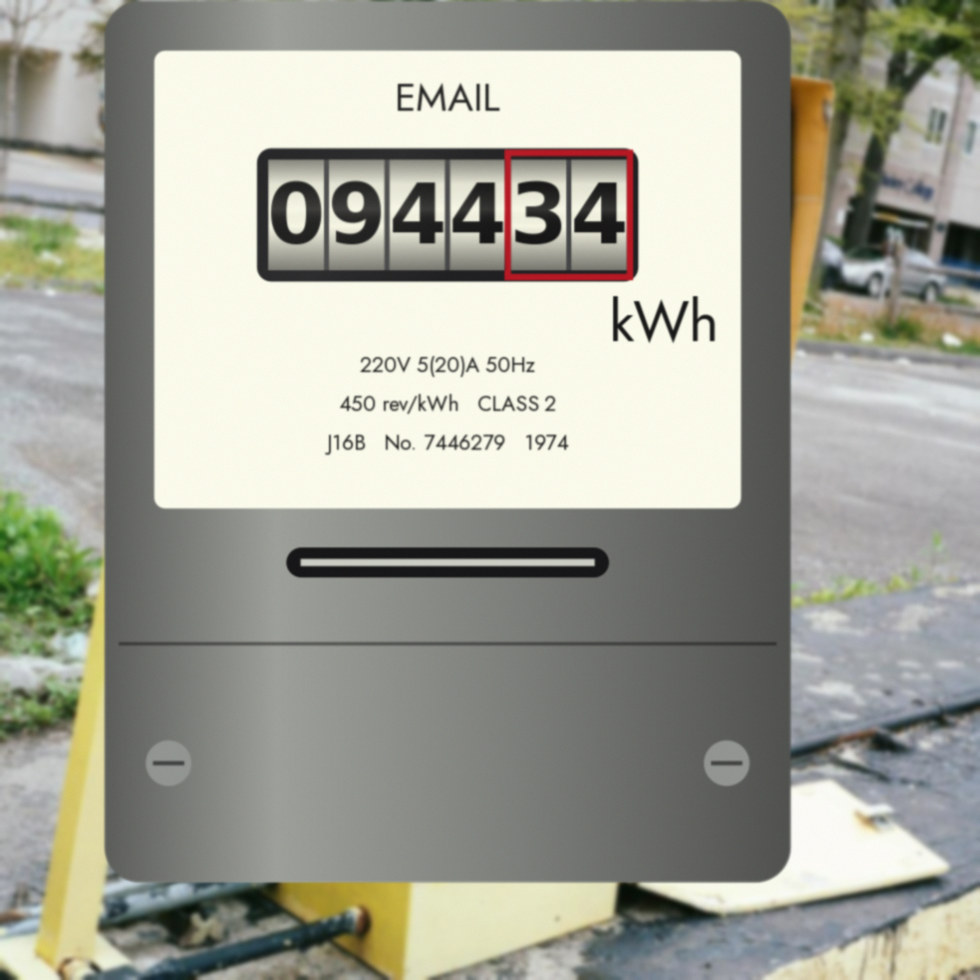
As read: 944.34; kWh
